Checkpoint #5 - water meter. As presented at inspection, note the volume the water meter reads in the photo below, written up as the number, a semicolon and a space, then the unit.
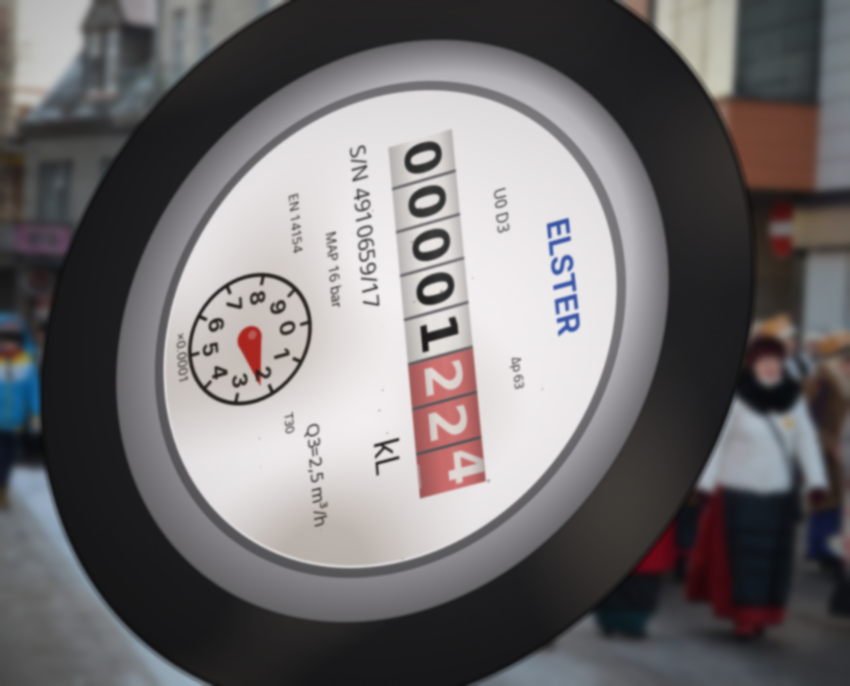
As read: 1.2242; kL
